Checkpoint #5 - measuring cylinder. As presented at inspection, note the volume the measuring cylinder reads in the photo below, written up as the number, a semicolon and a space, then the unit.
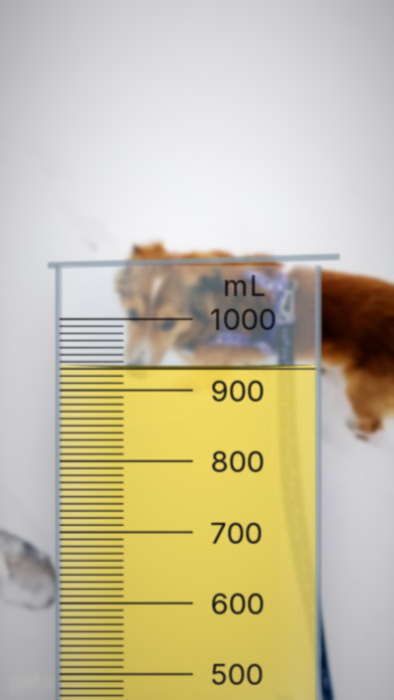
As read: 930; mL
